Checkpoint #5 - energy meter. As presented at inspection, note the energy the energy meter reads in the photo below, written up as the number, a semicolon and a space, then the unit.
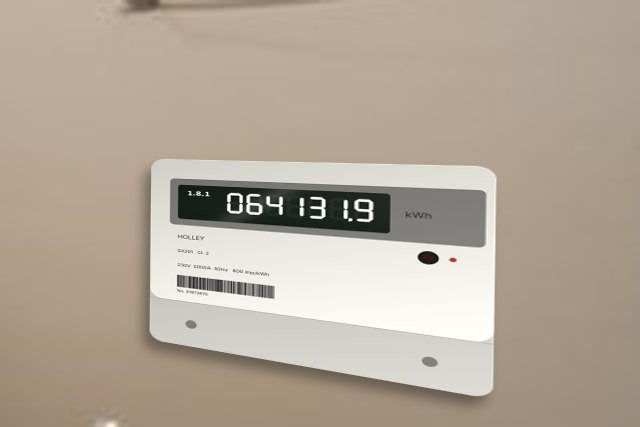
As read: 64131.9; kWh
